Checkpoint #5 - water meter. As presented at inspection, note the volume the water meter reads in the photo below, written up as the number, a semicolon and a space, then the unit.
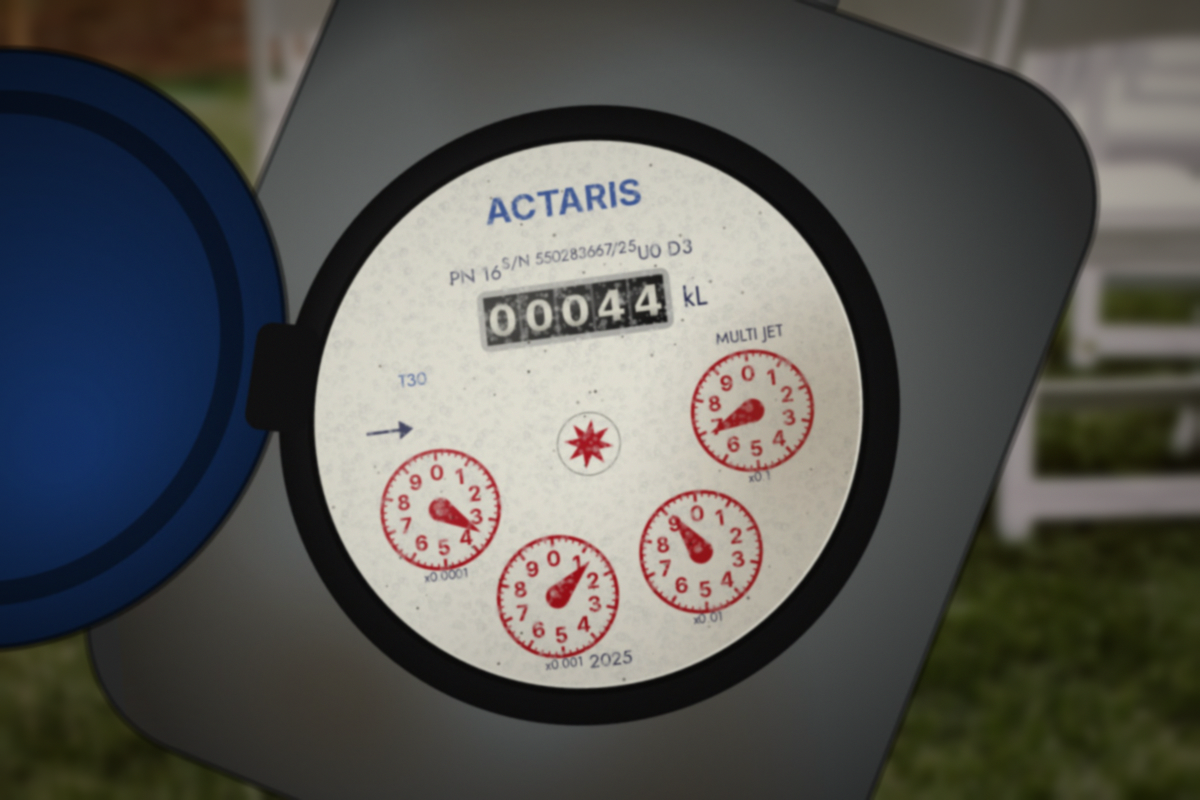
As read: 44.6913; kL
